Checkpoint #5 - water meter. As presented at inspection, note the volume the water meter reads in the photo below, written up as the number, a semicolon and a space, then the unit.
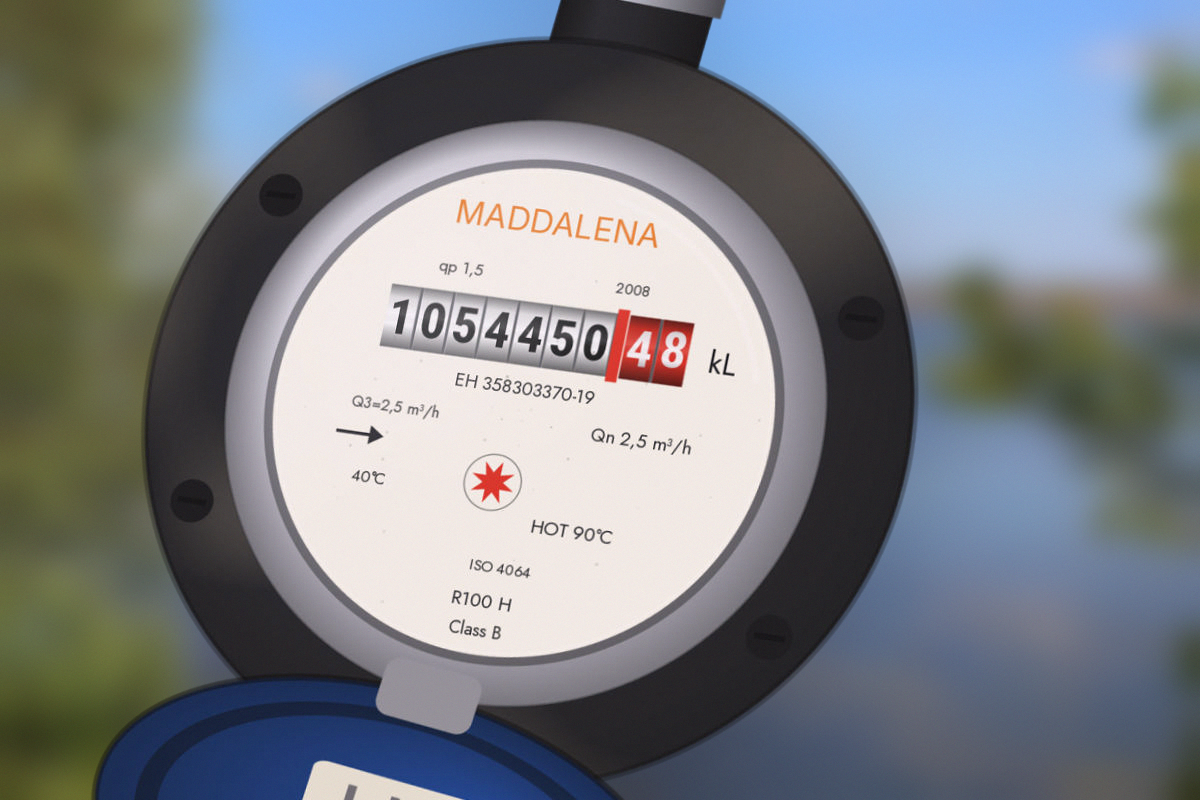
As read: 1054450.48; kL
